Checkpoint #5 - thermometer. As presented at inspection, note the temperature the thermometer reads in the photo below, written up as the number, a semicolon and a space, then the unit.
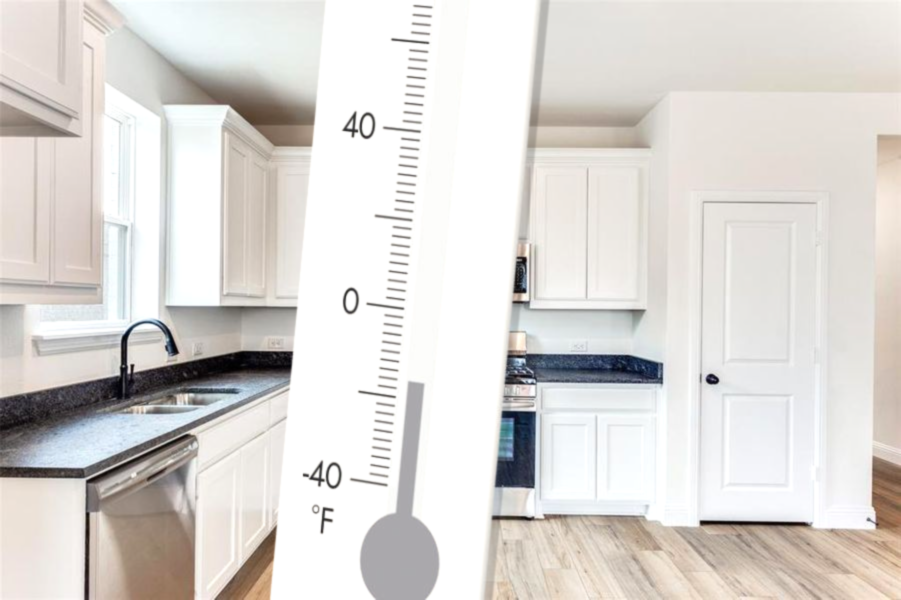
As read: -16; °F
